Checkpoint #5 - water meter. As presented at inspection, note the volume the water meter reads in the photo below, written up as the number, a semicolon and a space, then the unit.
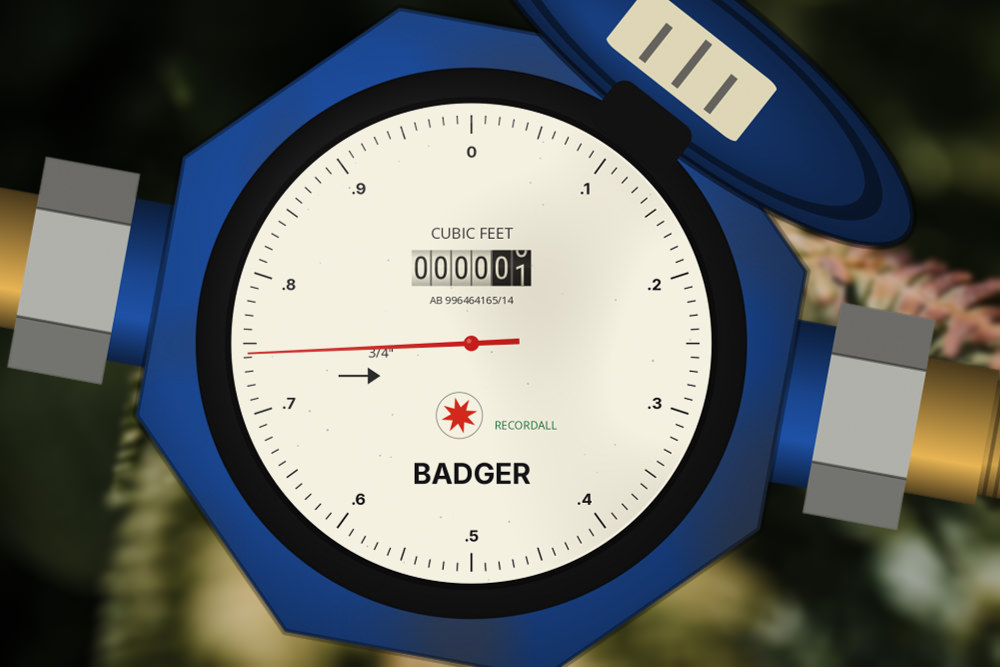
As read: 0.74; ft³
